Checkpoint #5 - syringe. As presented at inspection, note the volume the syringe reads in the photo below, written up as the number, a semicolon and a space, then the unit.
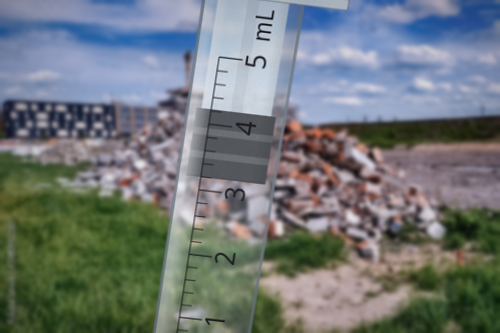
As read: 3.2; mL
